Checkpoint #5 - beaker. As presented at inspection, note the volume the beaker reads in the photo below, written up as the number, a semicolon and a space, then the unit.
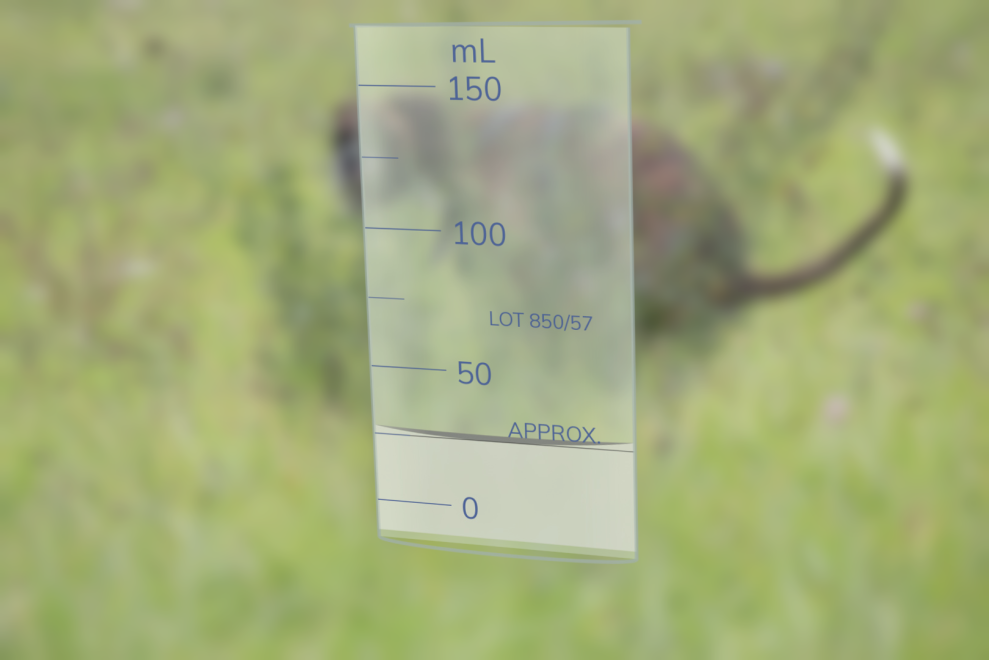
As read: 25; mL
